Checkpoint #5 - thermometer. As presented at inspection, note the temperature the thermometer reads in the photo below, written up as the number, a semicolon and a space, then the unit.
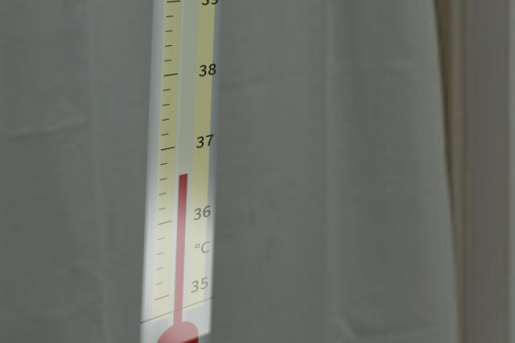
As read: 36.6; °C
